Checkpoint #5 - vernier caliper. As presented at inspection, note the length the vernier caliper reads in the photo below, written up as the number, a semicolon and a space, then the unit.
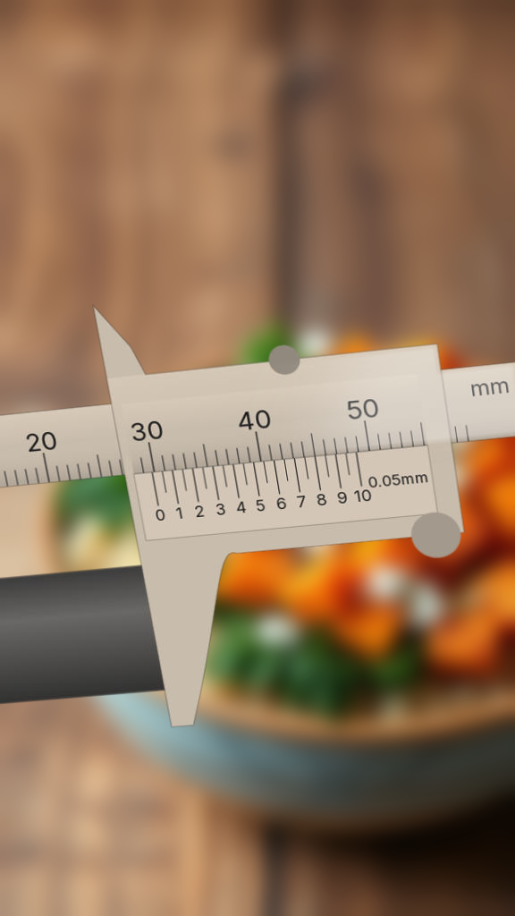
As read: 29.8; mm
